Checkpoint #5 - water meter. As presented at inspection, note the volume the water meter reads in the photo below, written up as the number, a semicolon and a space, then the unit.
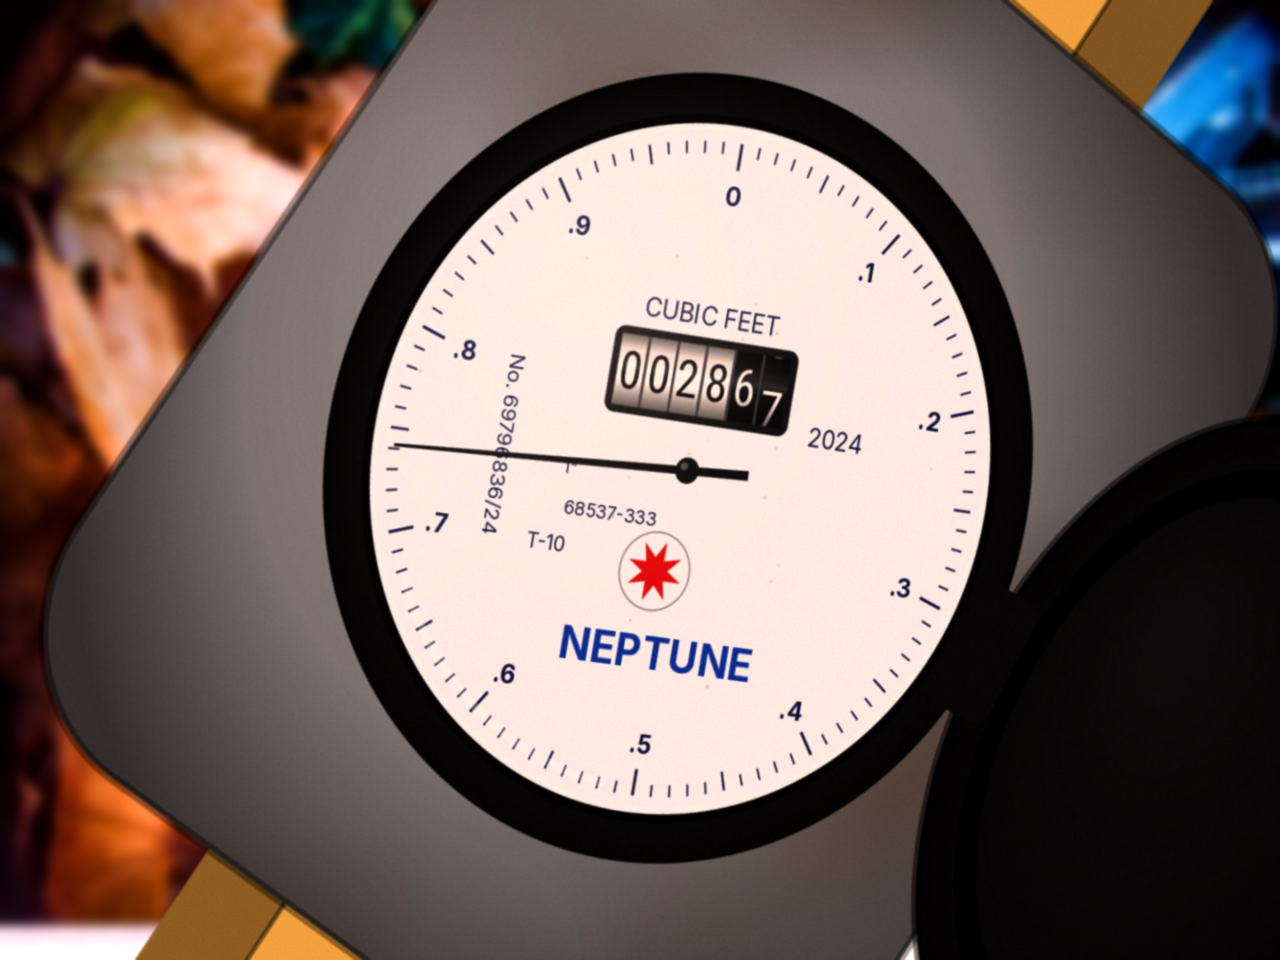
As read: 2866.74; ft³
